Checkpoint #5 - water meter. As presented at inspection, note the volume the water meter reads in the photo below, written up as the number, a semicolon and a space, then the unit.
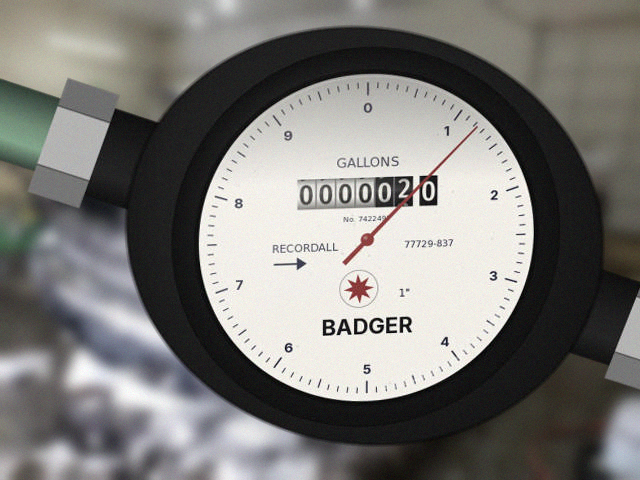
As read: 21.2; gal
